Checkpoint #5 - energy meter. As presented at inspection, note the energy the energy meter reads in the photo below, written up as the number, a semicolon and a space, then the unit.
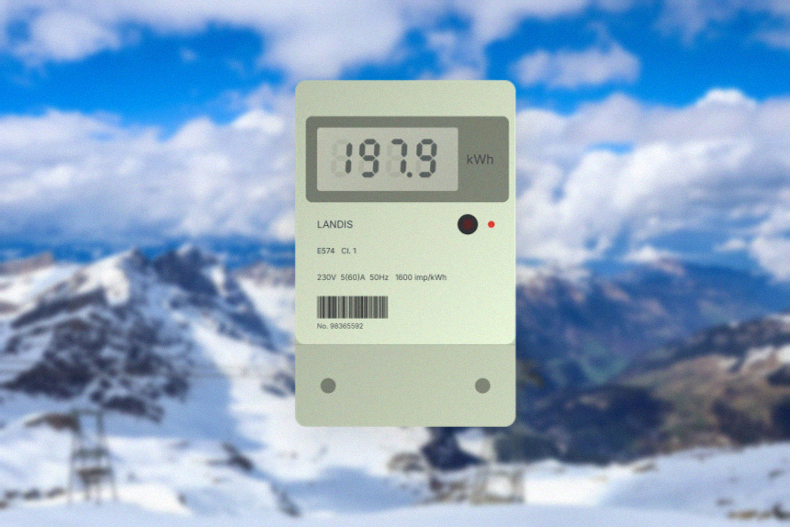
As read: 197.9; kWh
